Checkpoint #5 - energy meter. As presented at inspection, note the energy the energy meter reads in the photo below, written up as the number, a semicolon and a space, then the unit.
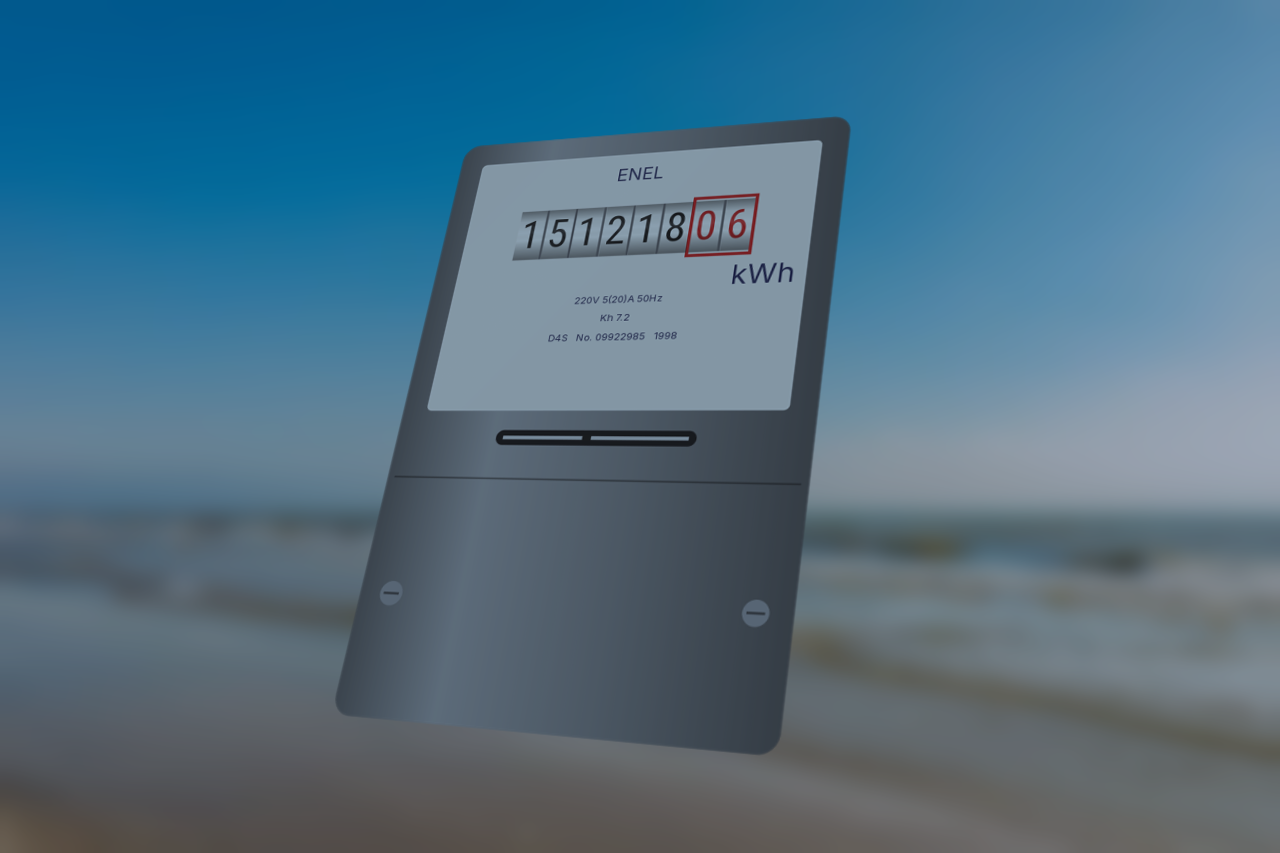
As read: 151218.06; kWh
